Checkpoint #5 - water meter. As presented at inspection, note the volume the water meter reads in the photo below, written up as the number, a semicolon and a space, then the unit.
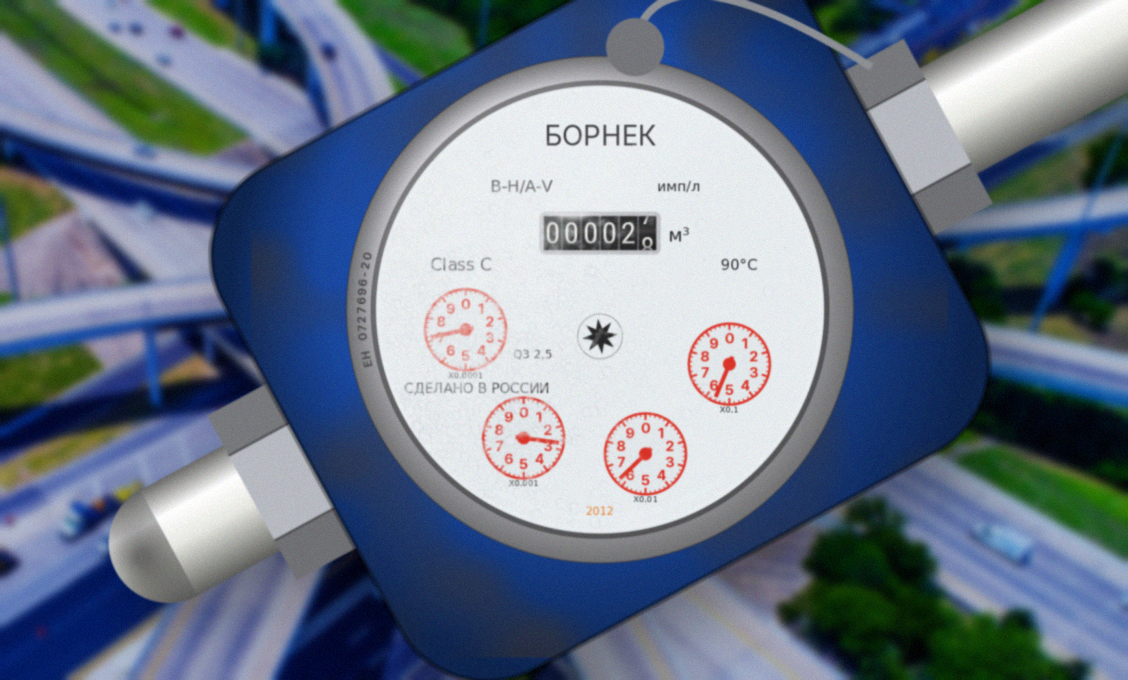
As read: 27.5627; m³
